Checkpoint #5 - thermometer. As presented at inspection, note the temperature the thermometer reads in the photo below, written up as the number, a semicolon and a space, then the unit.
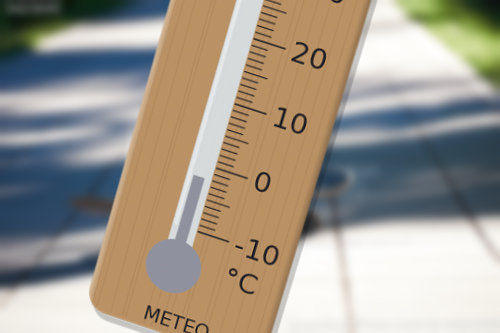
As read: -2; °C
